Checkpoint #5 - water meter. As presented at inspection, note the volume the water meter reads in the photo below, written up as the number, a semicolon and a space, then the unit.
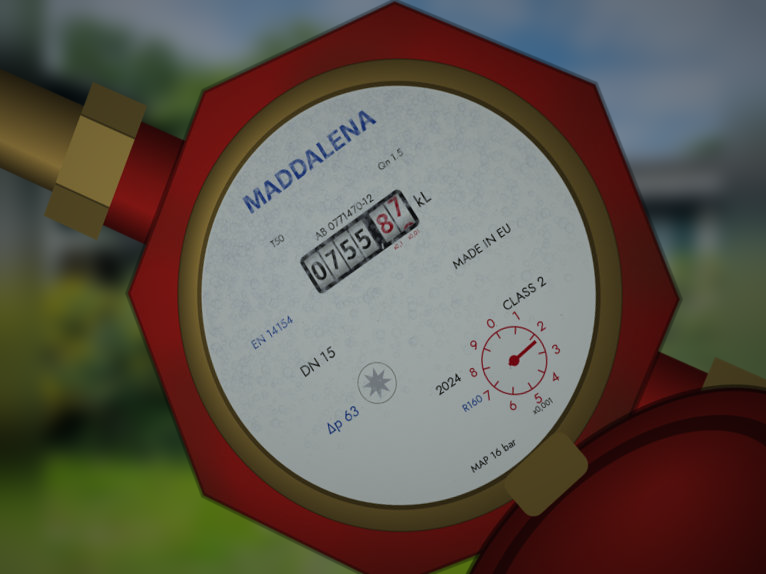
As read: 755.872; kL
